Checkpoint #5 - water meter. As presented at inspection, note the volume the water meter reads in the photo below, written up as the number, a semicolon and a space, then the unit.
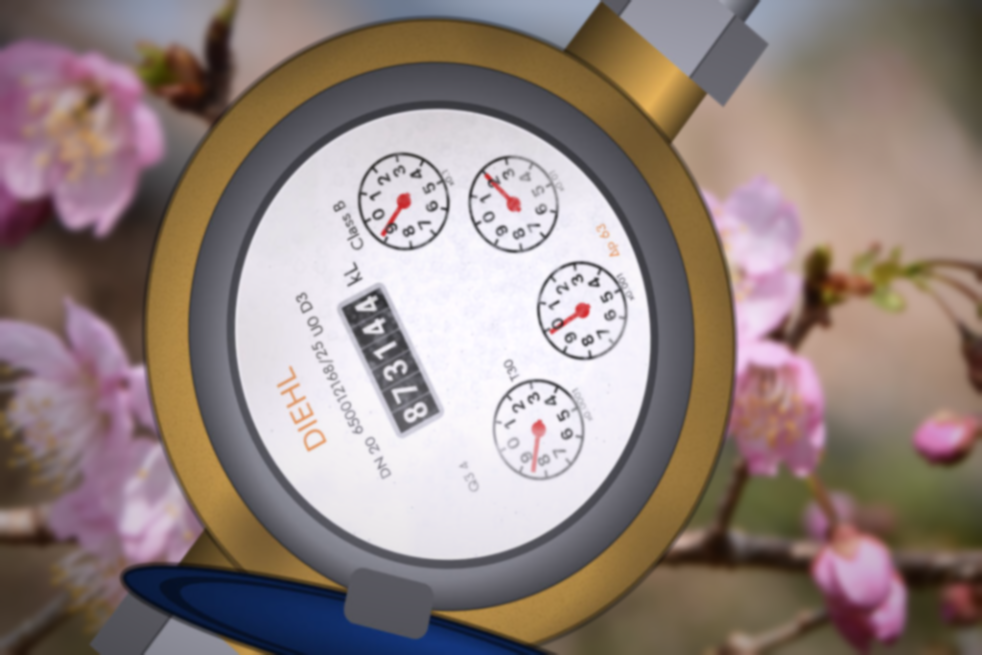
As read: 873143.9198; kL
